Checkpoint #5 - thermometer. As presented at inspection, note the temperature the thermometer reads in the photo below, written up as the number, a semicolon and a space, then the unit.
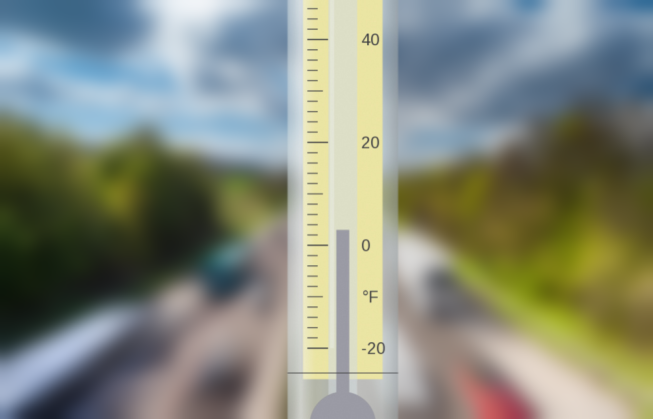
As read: 3; °F
